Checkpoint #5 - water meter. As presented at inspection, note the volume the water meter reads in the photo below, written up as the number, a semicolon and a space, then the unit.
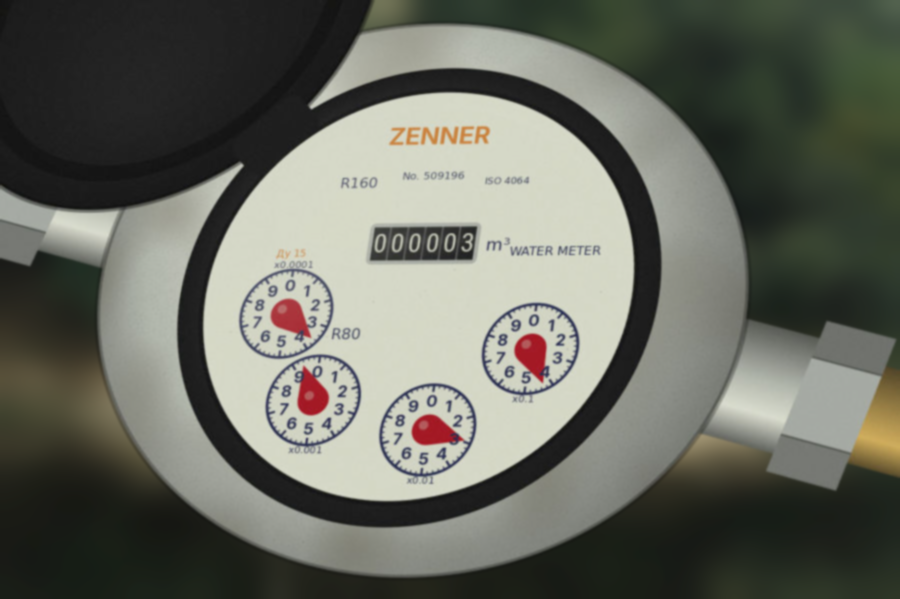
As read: 3.4293; m³
